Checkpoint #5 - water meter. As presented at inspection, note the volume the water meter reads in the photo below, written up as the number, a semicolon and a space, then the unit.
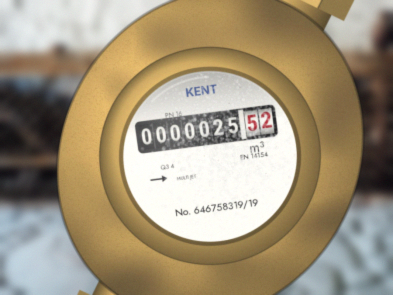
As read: 25.52; m³
